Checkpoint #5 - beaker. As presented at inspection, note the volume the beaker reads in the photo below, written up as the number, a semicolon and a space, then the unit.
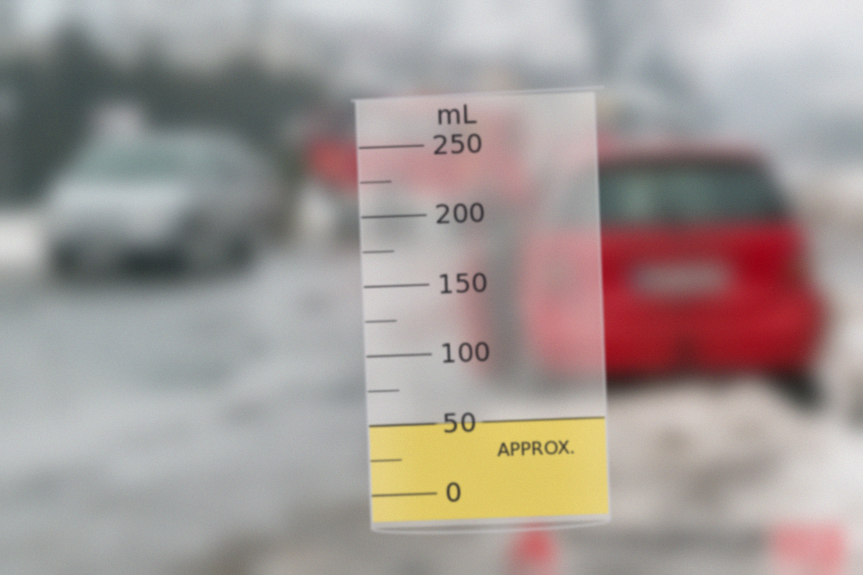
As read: 50; mL
